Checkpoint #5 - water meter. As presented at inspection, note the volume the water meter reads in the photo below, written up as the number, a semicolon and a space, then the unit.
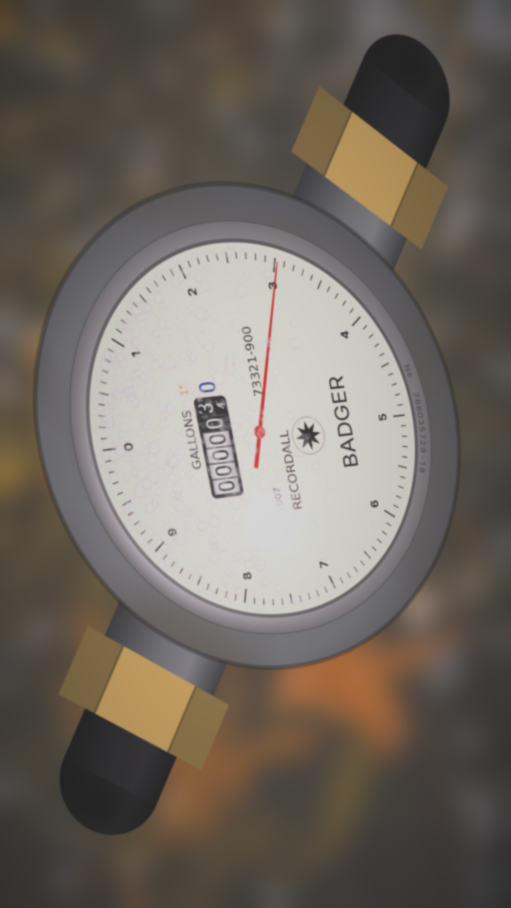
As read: 33.0; gal
